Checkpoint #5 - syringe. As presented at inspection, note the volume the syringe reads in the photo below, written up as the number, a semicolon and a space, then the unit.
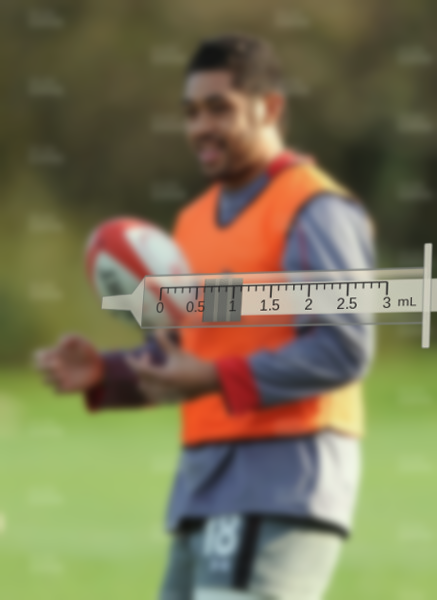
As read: 0.6; mL
